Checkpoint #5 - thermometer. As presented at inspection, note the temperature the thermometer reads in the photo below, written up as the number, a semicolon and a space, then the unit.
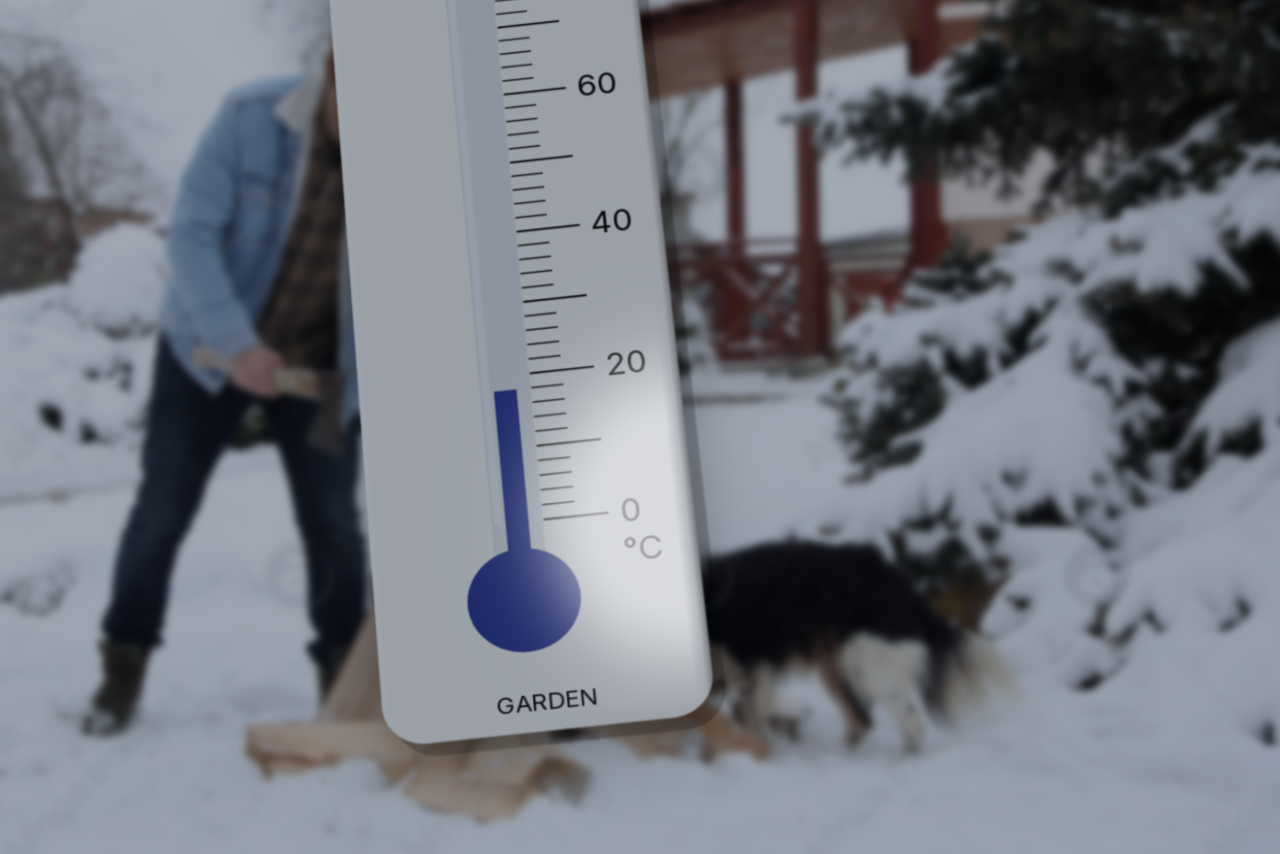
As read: 18; °C
